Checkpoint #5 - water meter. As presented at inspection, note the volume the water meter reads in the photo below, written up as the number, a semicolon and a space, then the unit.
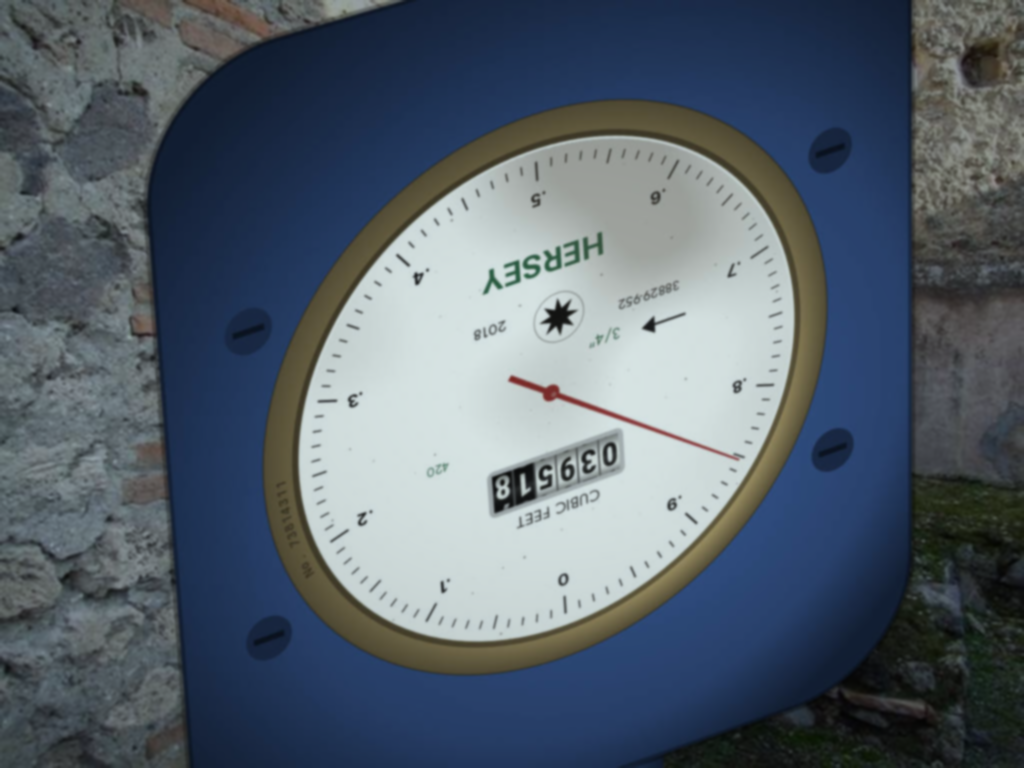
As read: 39517.85; ft³
